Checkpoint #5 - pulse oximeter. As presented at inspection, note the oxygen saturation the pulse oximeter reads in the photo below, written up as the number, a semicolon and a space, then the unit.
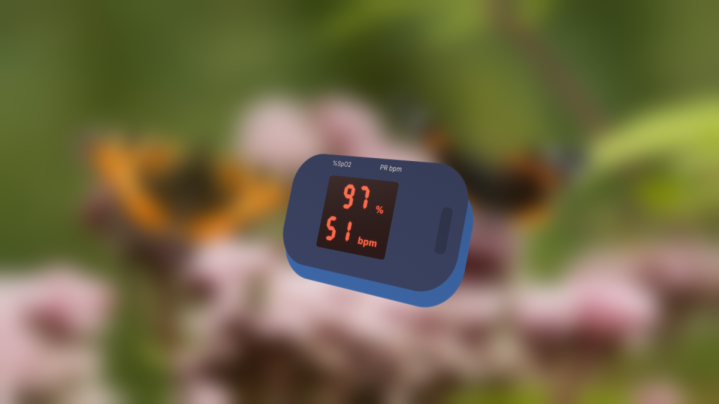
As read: 97; %
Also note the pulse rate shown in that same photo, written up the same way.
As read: 51; bpm
